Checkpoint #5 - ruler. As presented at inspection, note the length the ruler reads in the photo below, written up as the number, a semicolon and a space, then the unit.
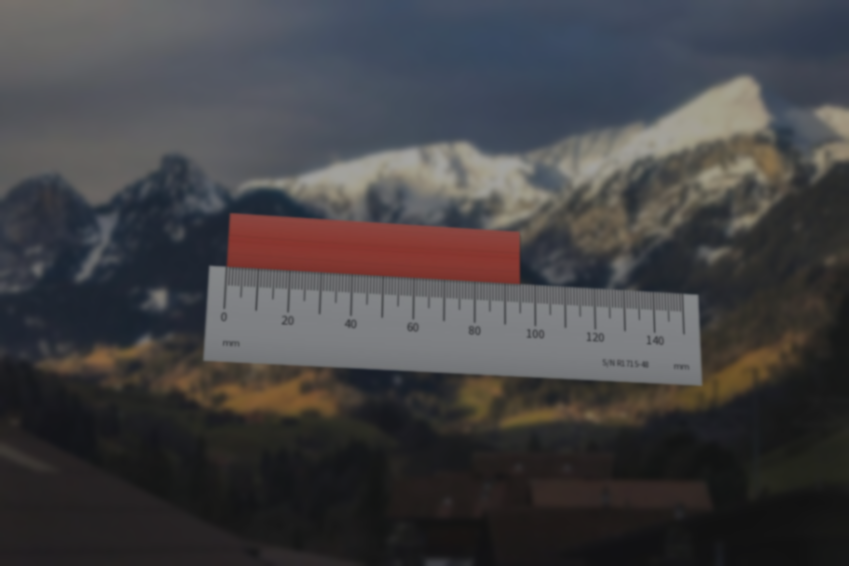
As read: 95; mm
